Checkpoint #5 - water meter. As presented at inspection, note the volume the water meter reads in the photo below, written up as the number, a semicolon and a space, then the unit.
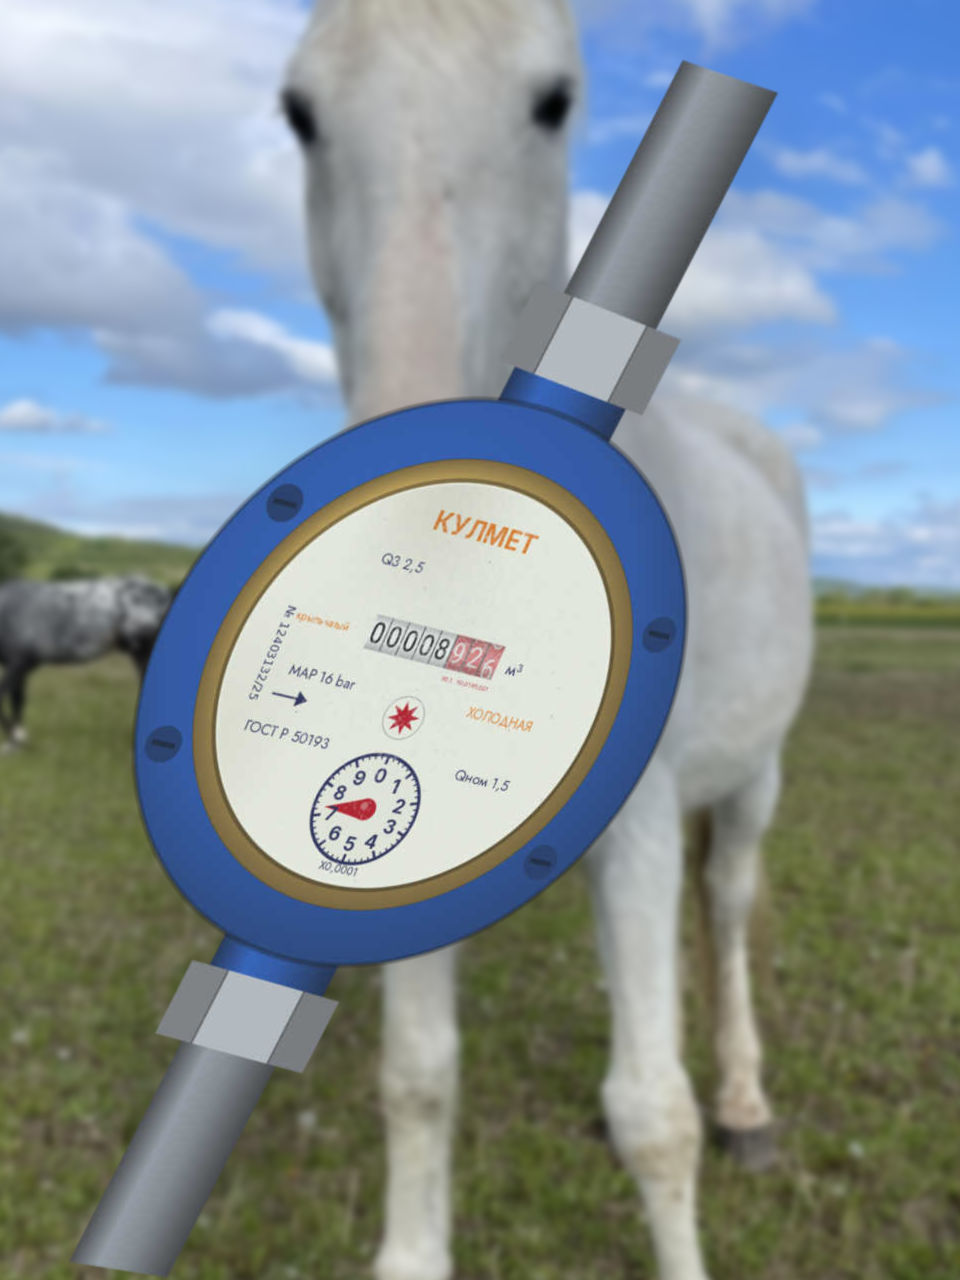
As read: 8.9257; m³
